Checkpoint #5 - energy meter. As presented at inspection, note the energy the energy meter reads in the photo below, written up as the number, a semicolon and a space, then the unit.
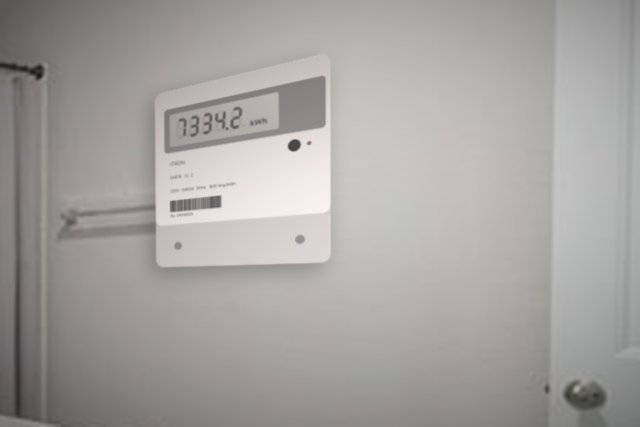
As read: 7334.2; kWh
